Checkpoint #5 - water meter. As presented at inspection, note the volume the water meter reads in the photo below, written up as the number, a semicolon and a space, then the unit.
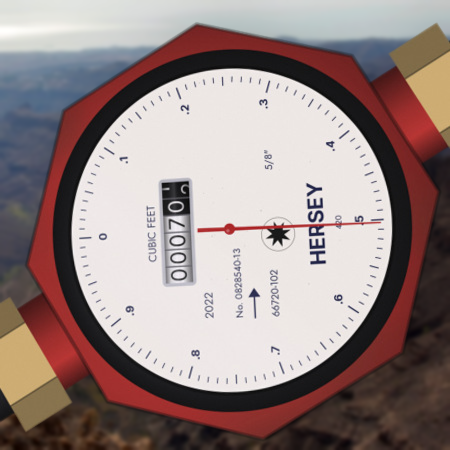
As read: 701.50; ft³
